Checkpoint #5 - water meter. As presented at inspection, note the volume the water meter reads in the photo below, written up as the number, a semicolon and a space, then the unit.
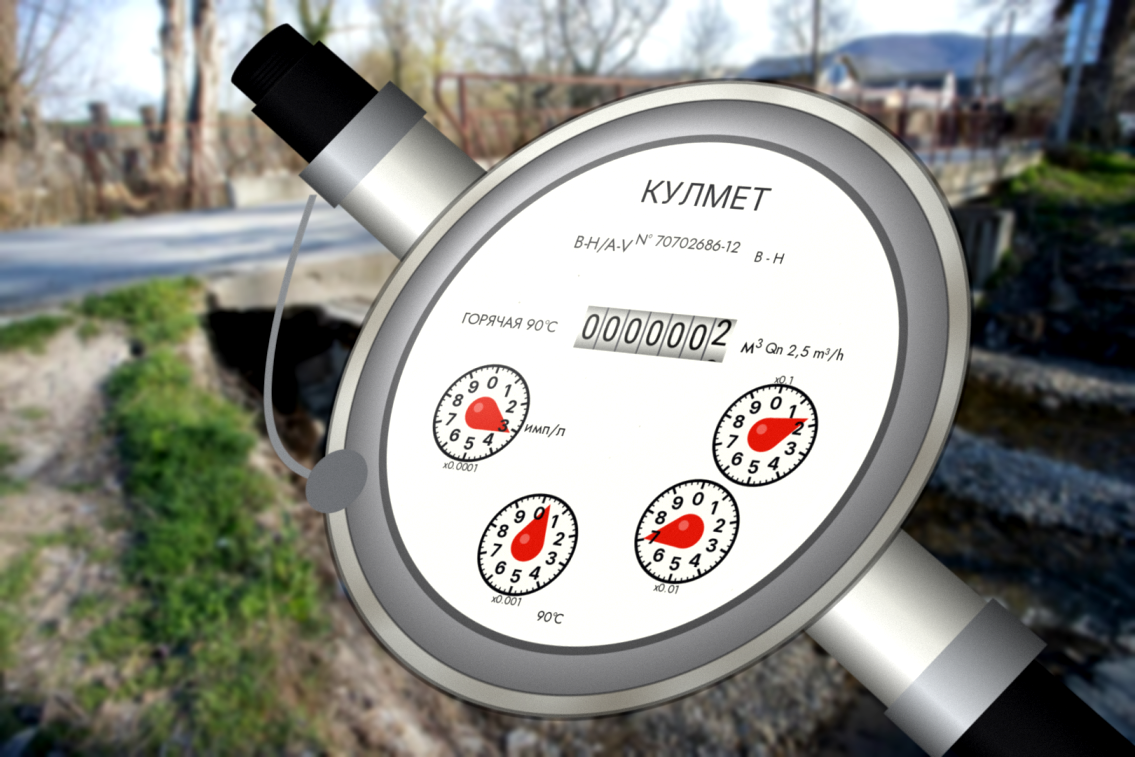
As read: 2.1703; m³
